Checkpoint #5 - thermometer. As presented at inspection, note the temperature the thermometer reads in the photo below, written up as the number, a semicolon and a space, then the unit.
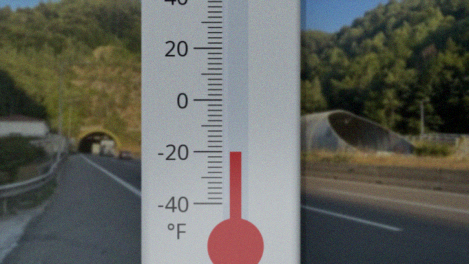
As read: -20; °F
